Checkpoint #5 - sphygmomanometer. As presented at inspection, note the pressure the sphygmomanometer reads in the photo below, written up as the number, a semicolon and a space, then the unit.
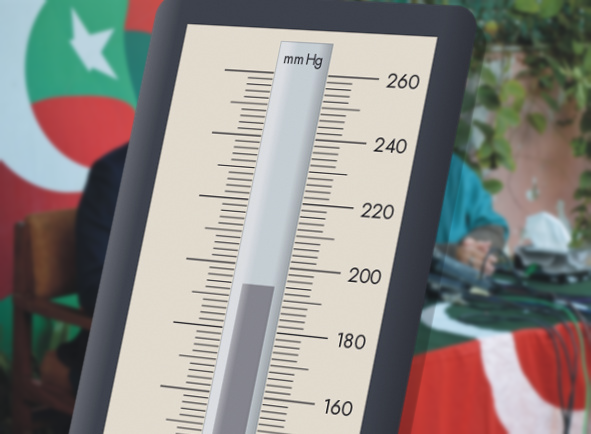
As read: 194; mmHg
